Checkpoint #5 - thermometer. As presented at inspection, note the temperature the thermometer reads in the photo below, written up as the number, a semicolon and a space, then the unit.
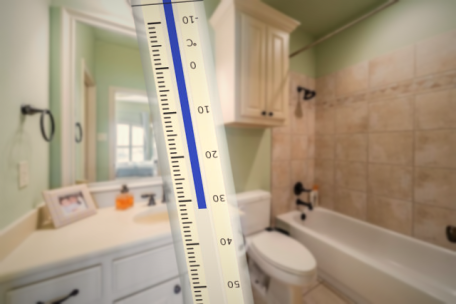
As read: 32; °C
